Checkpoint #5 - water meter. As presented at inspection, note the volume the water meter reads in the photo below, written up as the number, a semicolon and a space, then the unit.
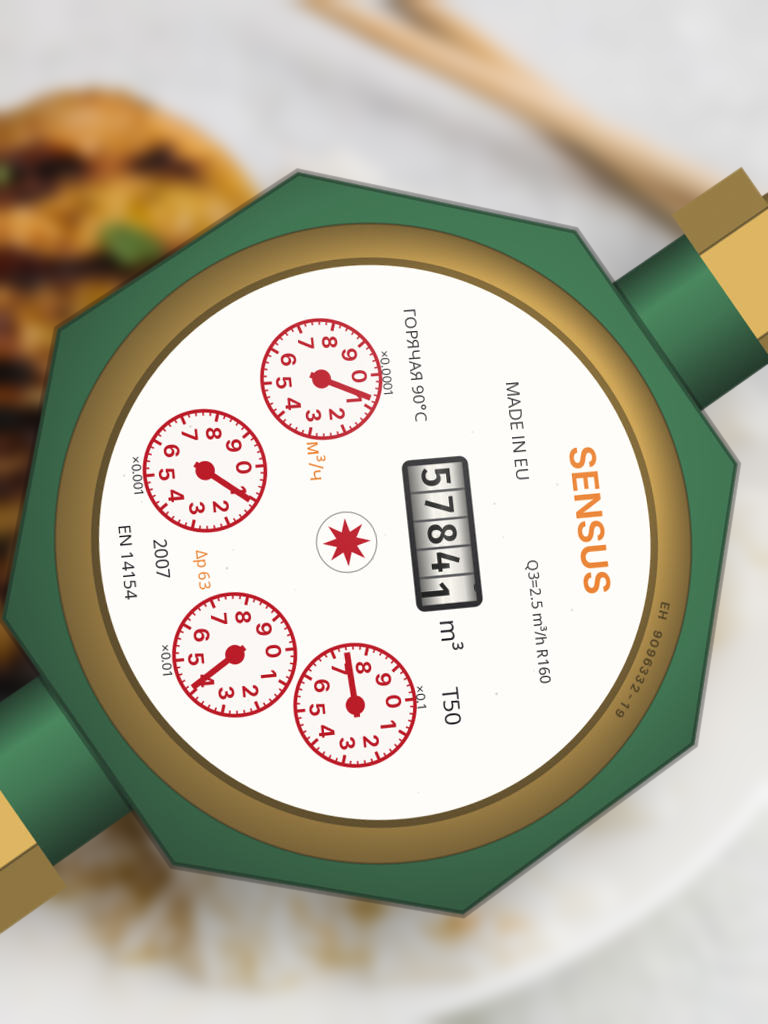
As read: 57840.7410; m³
